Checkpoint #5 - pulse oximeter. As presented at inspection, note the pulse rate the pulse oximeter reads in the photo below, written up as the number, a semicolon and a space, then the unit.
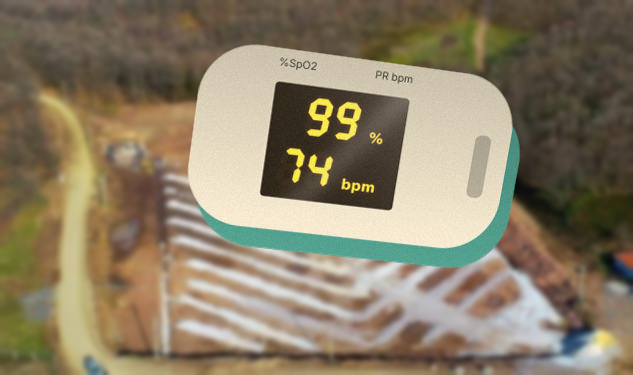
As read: 74; bpm
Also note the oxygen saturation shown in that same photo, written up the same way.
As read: 99; %
